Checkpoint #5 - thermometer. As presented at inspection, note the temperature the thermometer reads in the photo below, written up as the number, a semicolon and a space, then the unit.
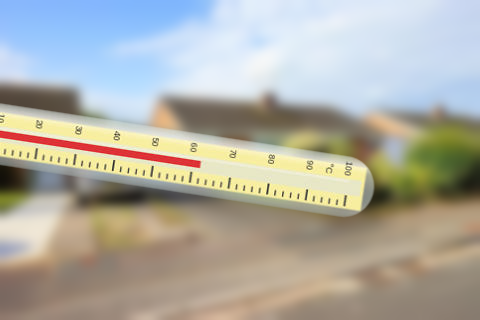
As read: 62; °C
